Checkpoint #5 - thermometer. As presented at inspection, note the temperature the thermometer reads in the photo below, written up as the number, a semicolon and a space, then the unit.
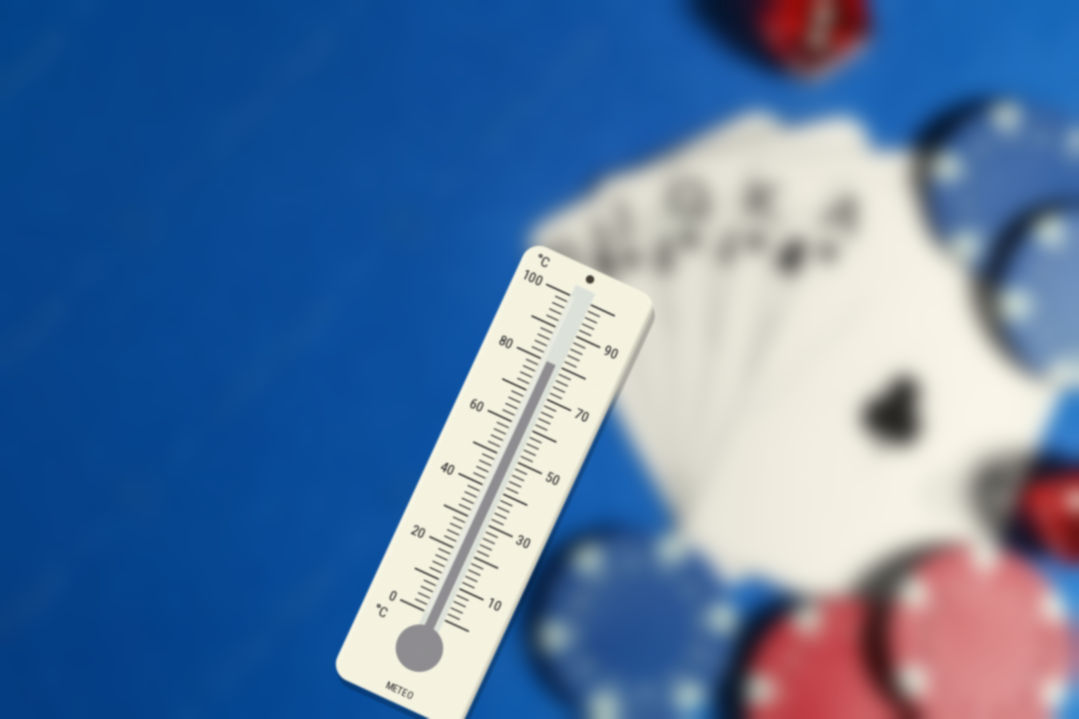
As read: 80; °C
